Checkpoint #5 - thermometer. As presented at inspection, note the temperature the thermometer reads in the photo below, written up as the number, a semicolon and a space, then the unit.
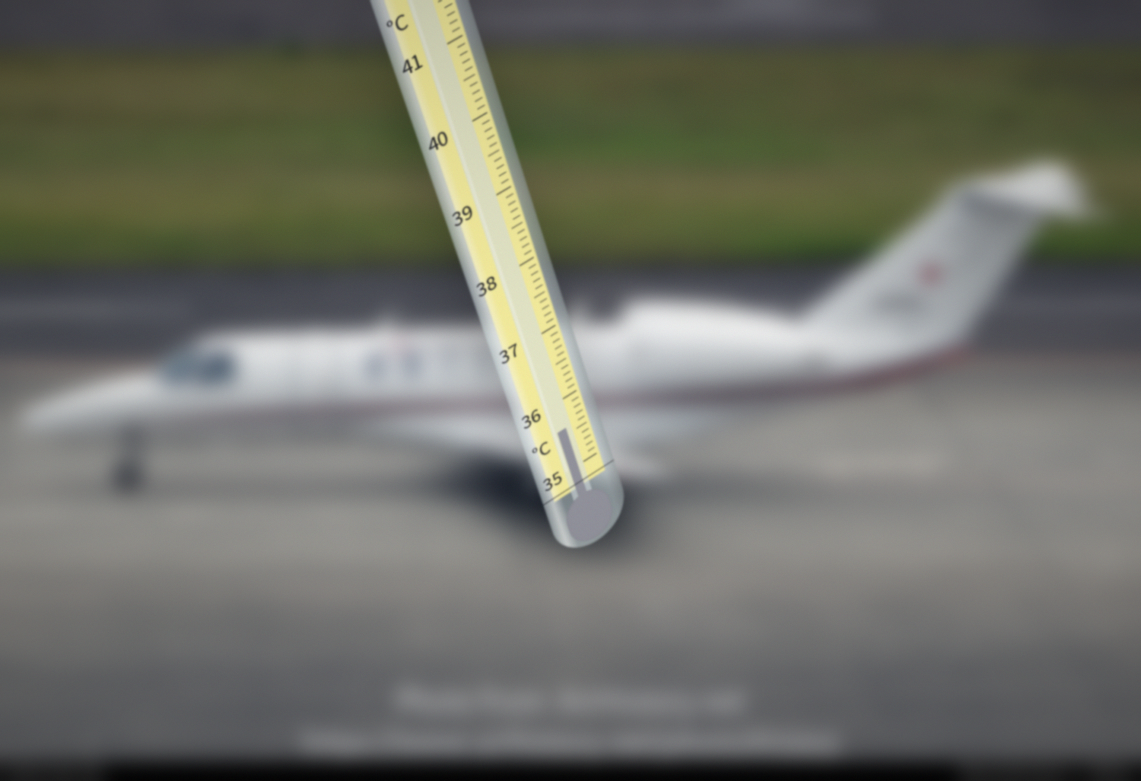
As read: 35.6; °C
